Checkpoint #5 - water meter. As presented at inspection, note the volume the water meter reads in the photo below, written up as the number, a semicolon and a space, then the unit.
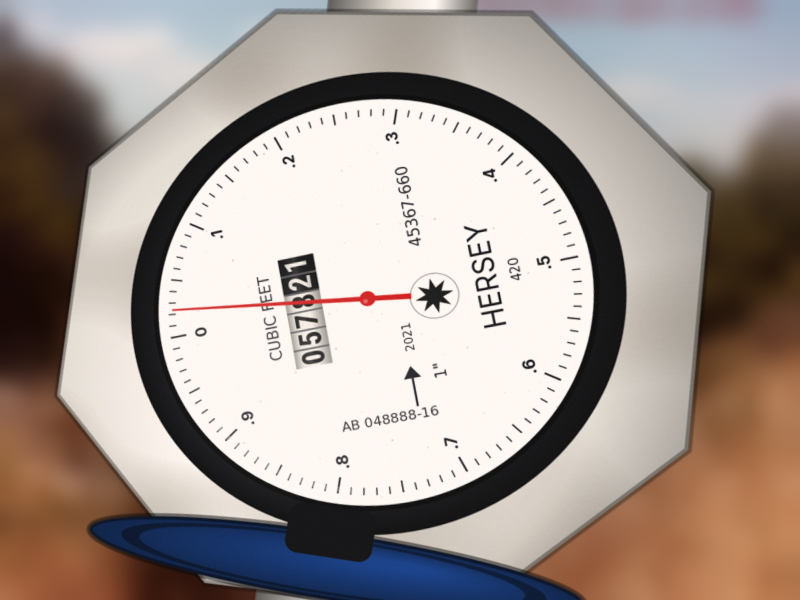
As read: 57821.02; ft³
